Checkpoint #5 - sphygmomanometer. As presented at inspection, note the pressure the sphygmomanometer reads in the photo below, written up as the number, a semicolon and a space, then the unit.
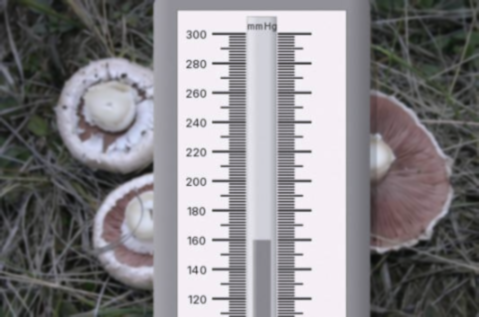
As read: 160; mmHg
